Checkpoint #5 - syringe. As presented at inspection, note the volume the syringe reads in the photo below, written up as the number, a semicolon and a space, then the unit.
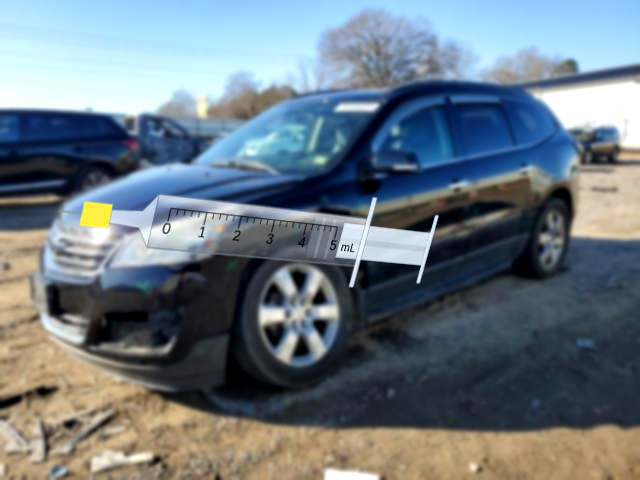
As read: 4.2; mL
